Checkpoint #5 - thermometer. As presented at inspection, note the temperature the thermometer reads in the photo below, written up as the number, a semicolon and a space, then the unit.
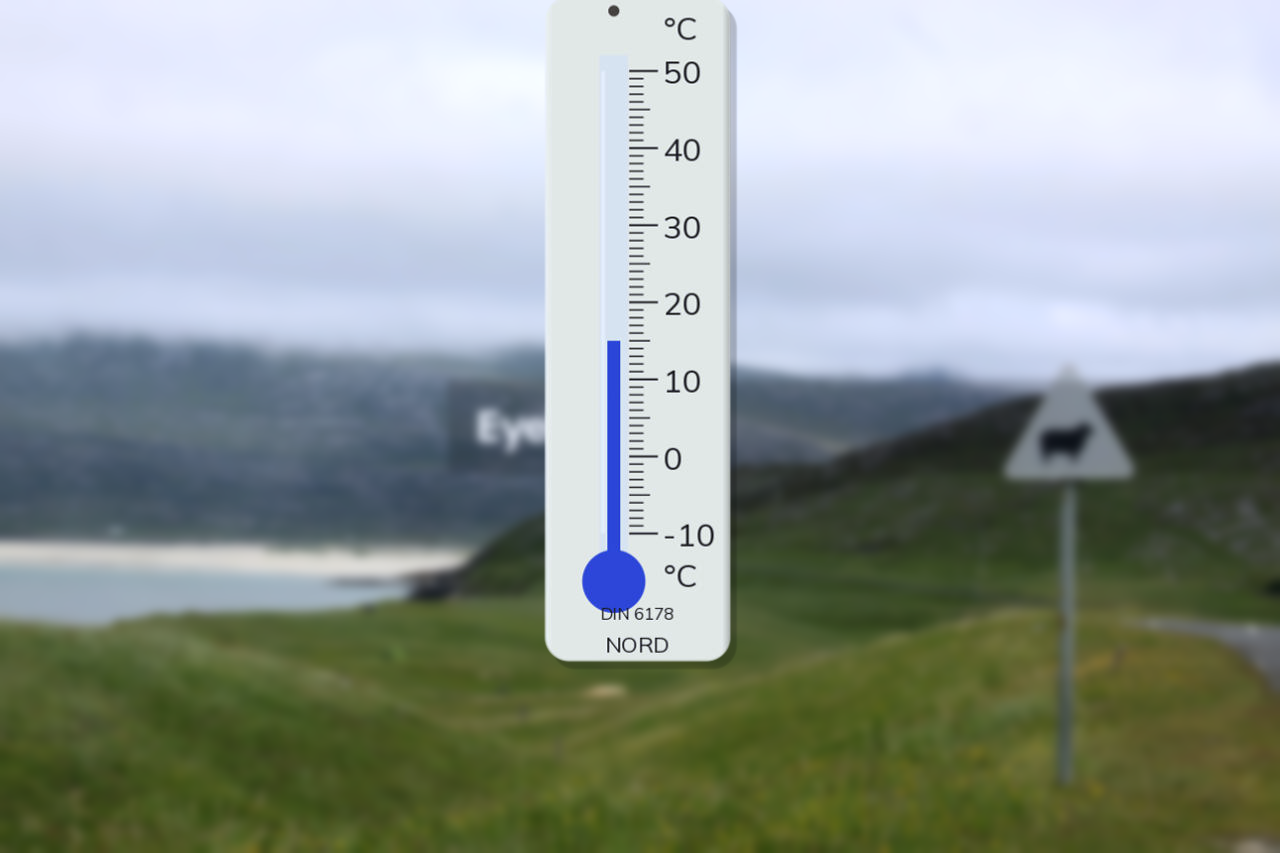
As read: 15; °C
